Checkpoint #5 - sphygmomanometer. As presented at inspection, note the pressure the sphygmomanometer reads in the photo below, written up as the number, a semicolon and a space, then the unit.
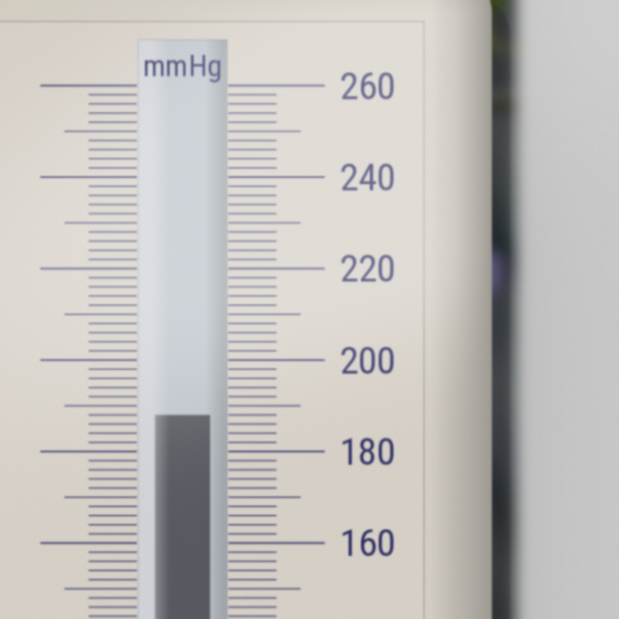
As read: 188; mmHg
